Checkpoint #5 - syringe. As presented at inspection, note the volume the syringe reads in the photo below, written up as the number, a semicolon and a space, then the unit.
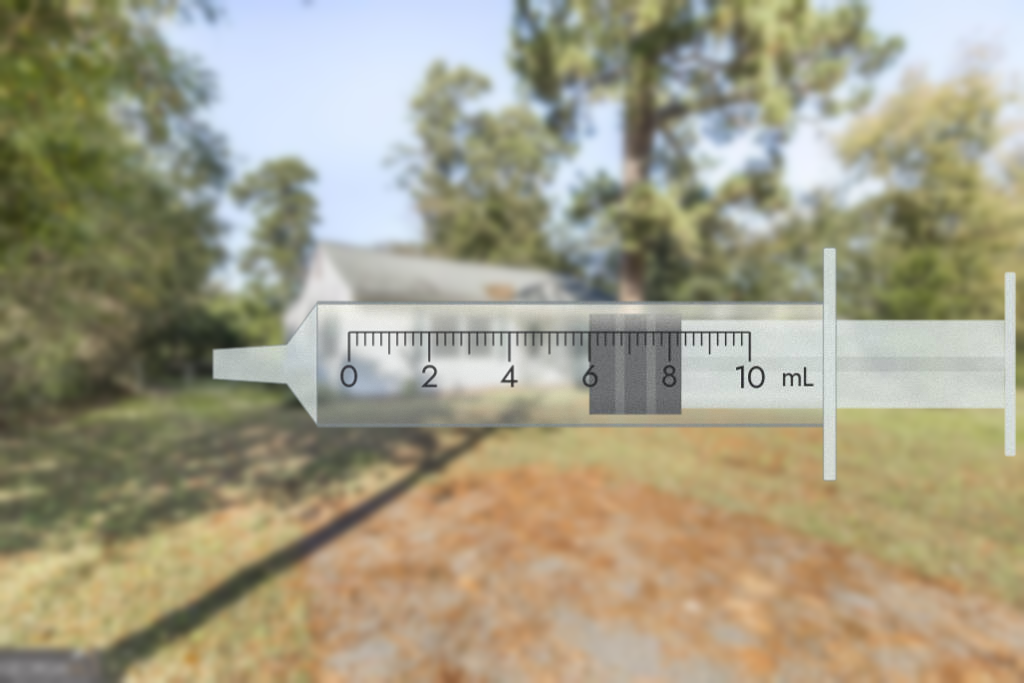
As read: 6; mL
